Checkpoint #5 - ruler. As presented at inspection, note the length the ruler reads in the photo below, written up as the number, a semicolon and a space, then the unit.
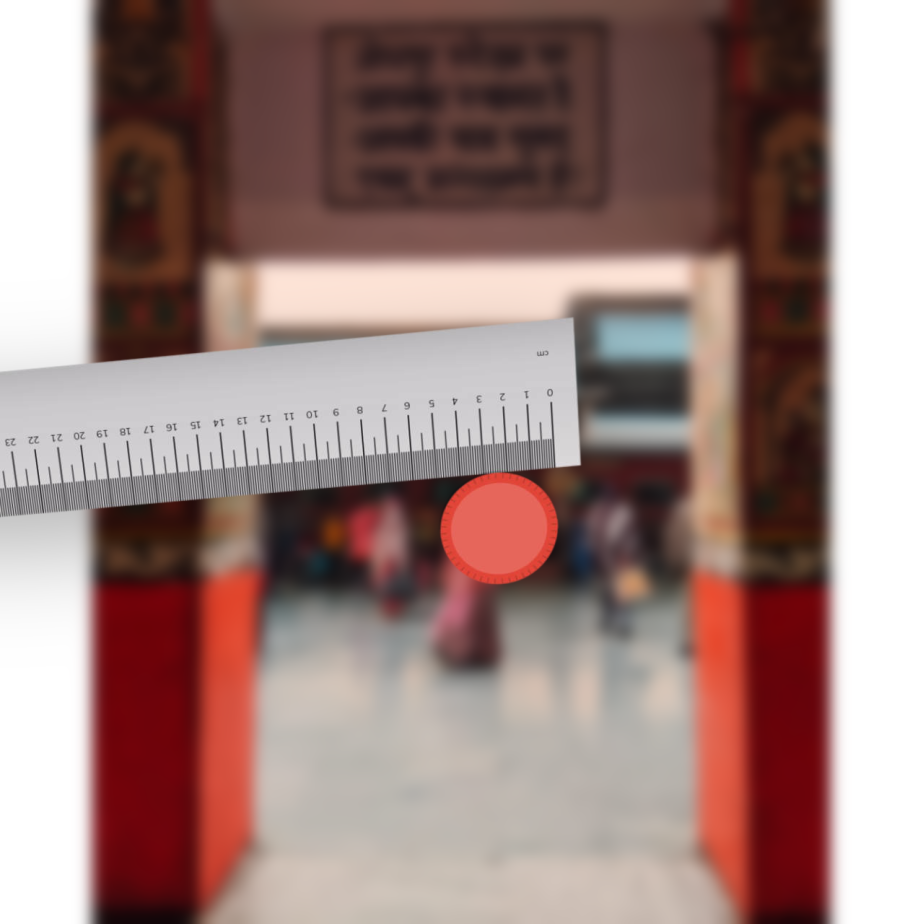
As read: 5; cm
